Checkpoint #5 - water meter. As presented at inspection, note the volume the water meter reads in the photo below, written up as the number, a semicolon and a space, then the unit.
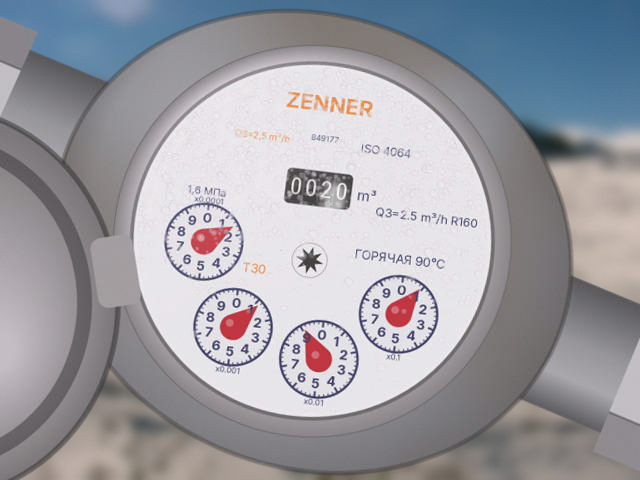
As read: 20.0911; m³
